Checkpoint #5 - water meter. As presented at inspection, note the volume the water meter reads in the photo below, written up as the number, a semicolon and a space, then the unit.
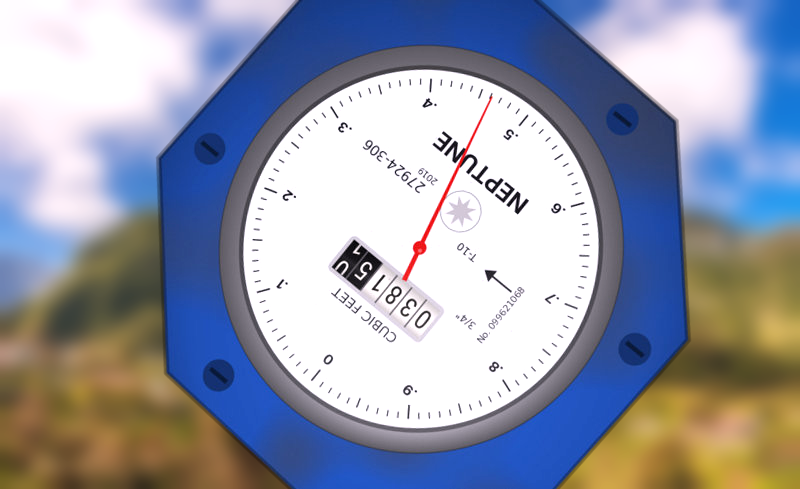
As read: 38150.46; ft³
